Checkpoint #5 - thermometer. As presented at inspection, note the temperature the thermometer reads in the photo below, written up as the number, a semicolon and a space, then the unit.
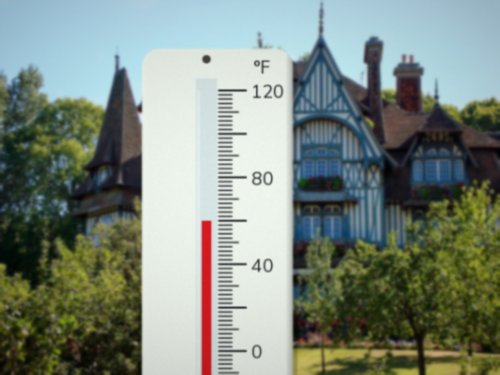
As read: 60; °F
